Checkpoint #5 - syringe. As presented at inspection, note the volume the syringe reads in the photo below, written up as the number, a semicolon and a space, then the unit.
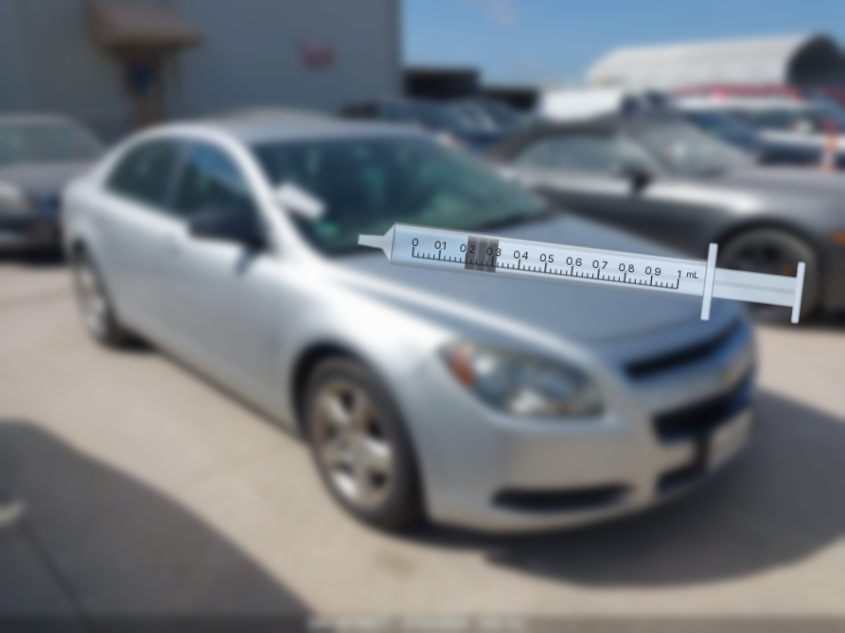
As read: 0.2; mL
